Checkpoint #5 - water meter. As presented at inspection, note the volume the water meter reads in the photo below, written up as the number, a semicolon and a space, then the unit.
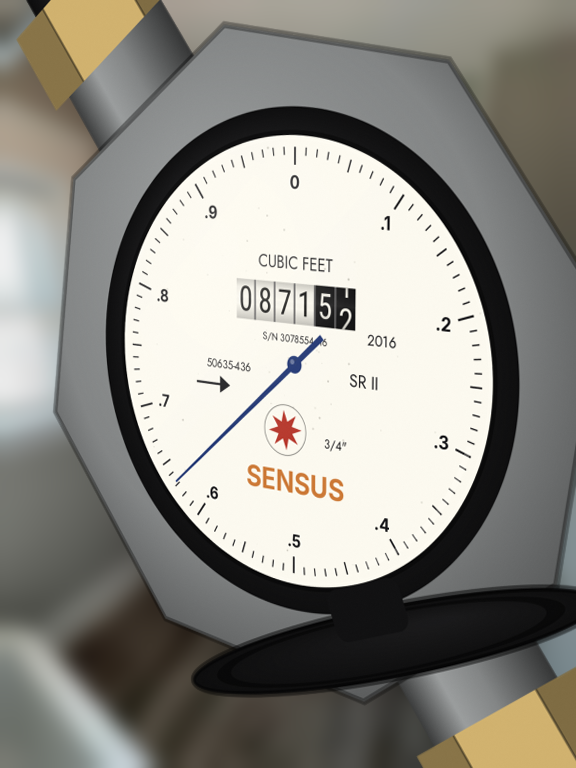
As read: 87151.63; ft³
